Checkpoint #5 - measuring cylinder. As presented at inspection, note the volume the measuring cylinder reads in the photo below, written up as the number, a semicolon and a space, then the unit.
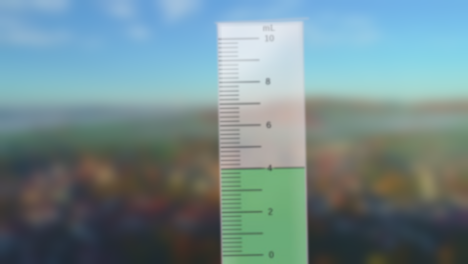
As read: 4; mL
